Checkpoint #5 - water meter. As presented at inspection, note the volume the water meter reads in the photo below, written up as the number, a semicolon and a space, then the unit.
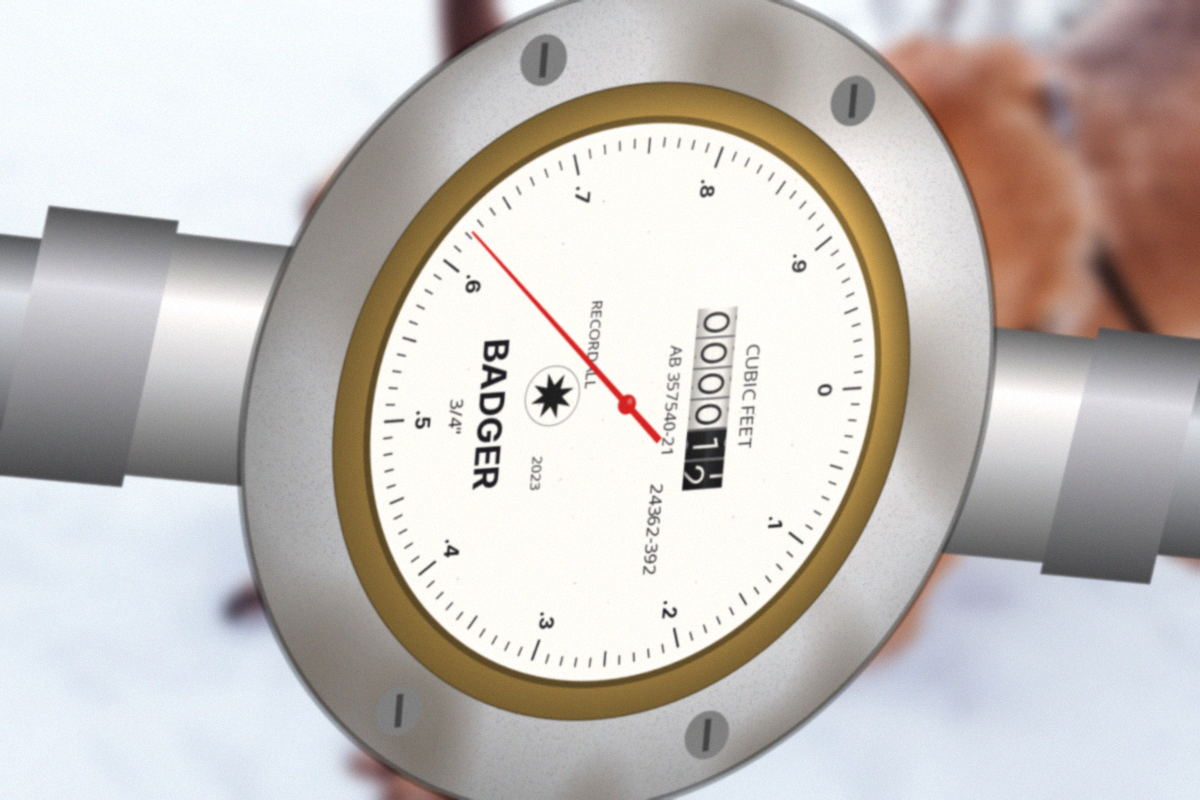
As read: 11.62; ft³
